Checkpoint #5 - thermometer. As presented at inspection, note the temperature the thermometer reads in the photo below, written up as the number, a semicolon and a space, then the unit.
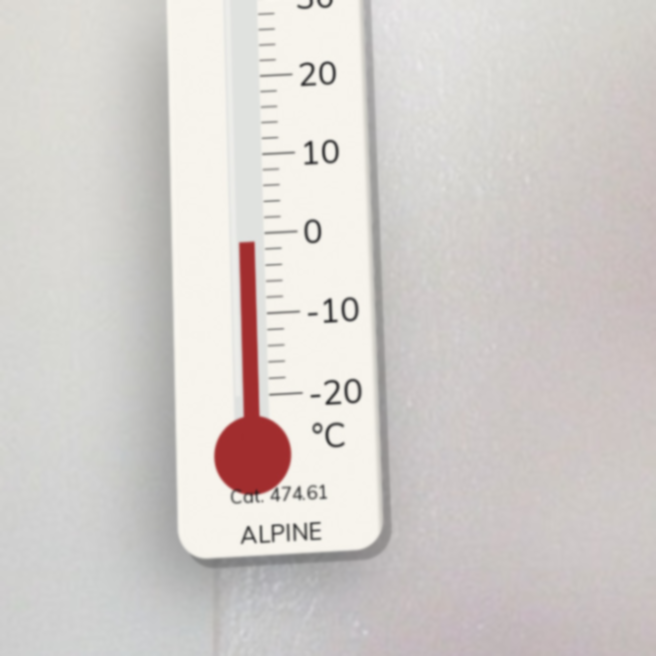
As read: -1; °C
